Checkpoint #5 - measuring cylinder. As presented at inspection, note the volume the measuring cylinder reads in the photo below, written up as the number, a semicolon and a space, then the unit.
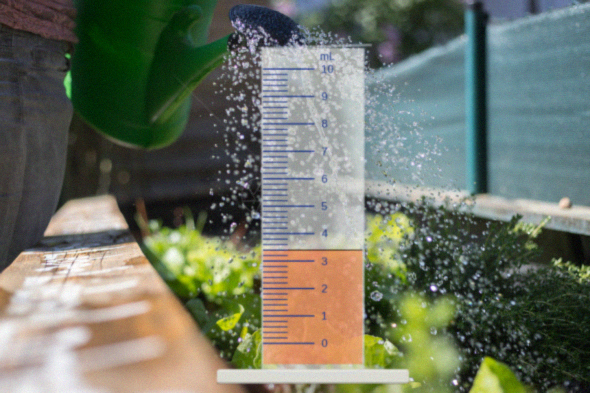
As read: 3.4; mL
